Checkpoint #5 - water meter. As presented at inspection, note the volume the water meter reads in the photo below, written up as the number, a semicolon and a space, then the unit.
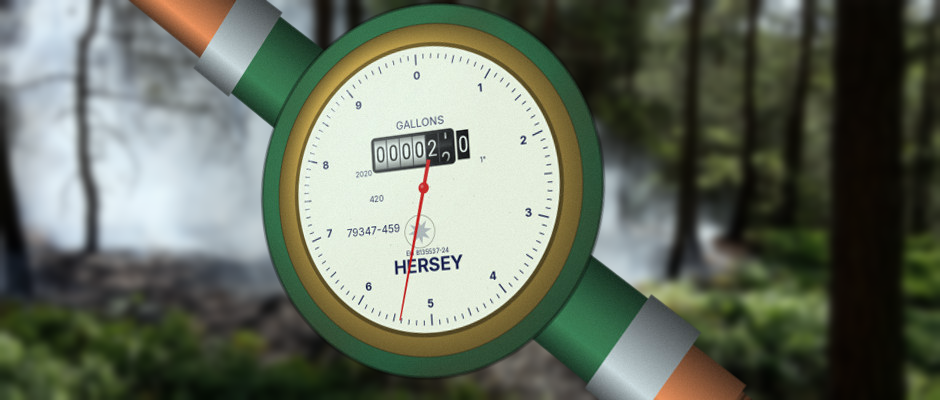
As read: 215.4; gal
